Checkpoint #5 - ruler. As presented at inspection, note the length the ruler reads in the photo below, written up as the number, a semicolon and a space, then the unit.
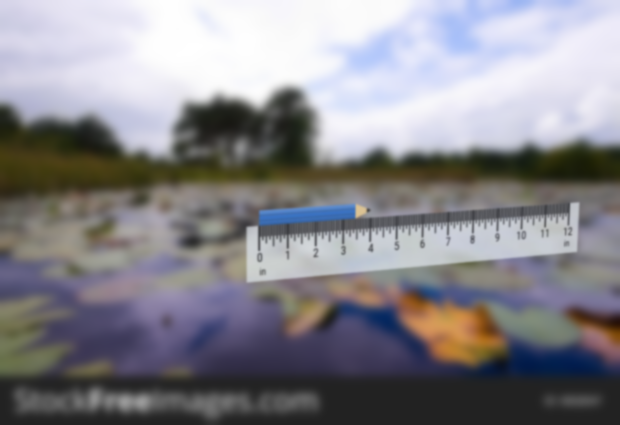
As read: 4; in
